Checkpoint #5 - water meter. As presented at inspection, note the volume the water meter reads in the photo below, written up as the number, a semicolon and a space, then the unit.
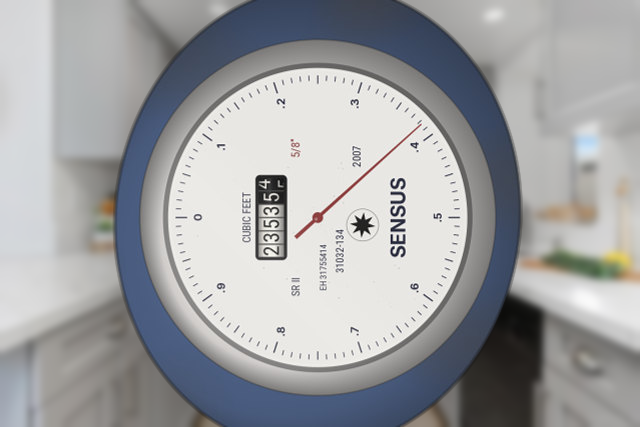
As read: 235354.38; ft³
